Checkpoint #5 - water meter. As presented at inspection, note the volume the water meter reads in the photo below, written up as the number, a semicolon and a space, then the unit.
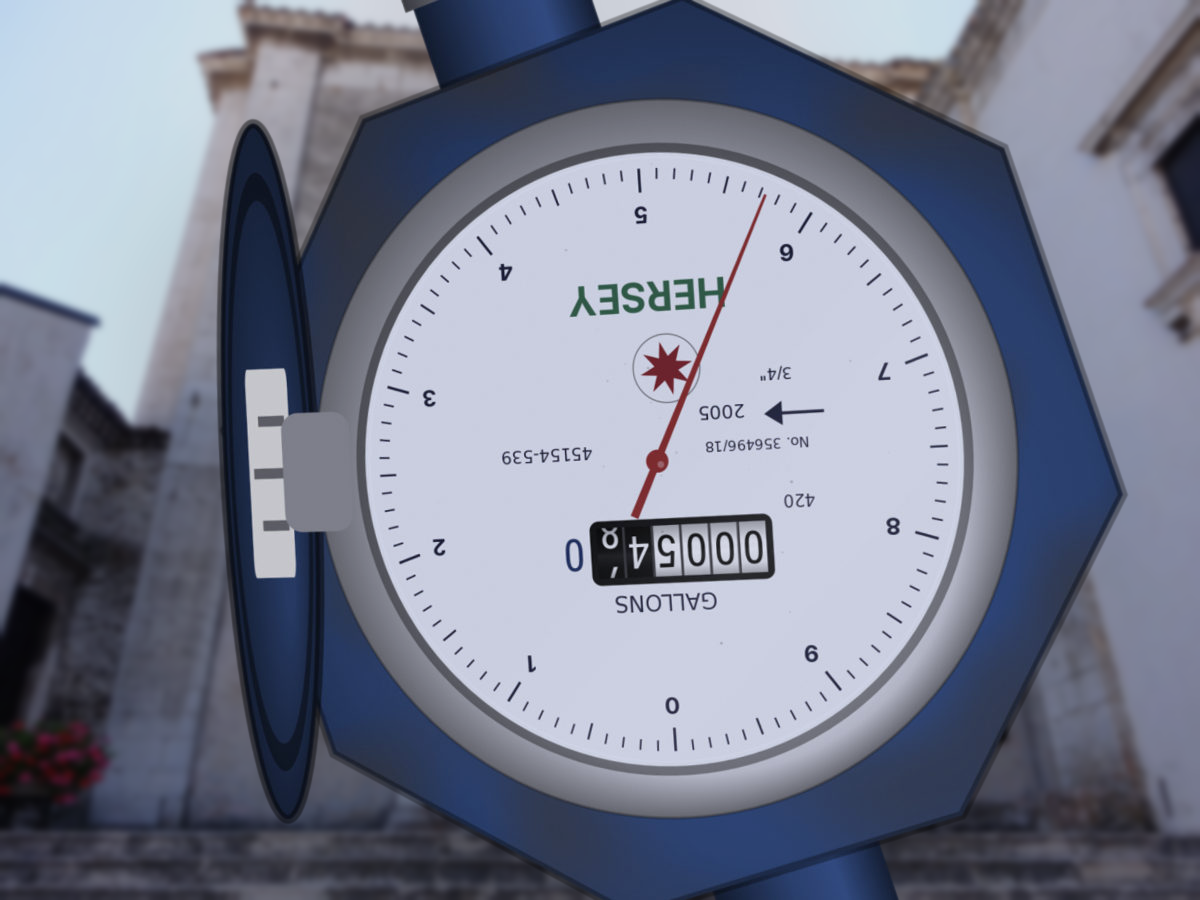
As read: 5475.7; gal
